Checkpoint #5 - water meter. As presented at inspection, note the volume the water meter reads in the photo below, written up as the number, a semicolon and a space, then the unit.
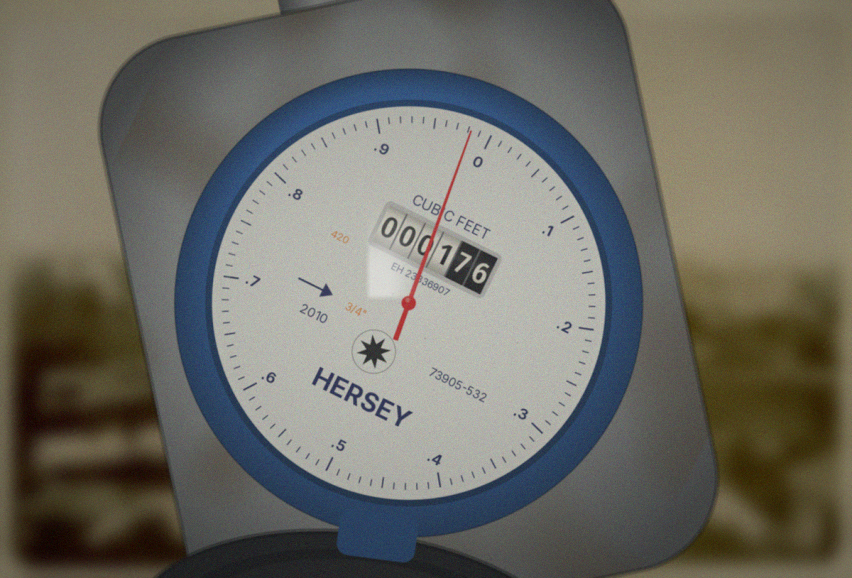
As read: 175.98; ft³
